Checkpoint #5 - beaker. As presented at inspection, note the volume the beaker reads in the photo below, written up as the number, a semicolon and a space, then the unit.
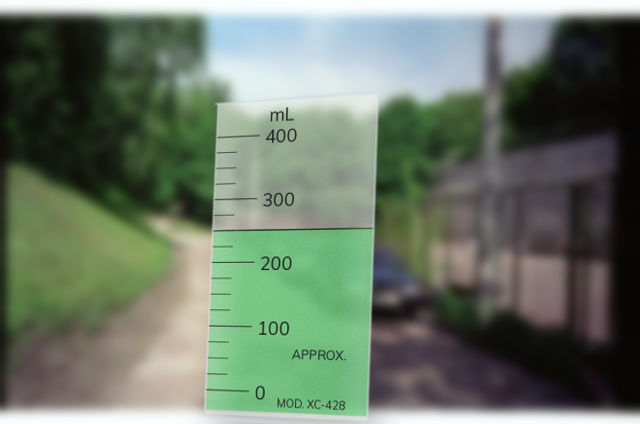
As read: 250; mL
